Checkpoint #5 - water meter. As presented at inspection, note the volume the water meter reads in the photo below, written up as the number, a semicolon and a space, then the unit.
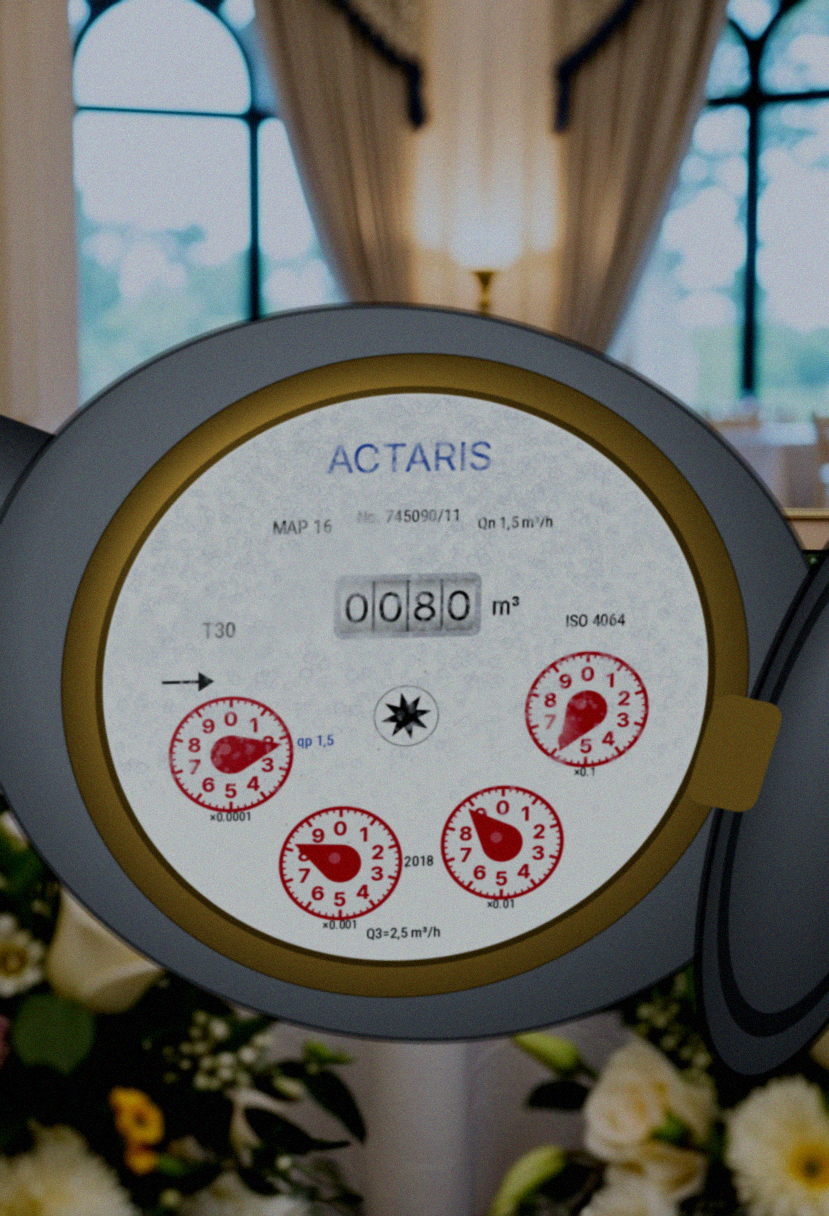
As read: 80.5882; m³
